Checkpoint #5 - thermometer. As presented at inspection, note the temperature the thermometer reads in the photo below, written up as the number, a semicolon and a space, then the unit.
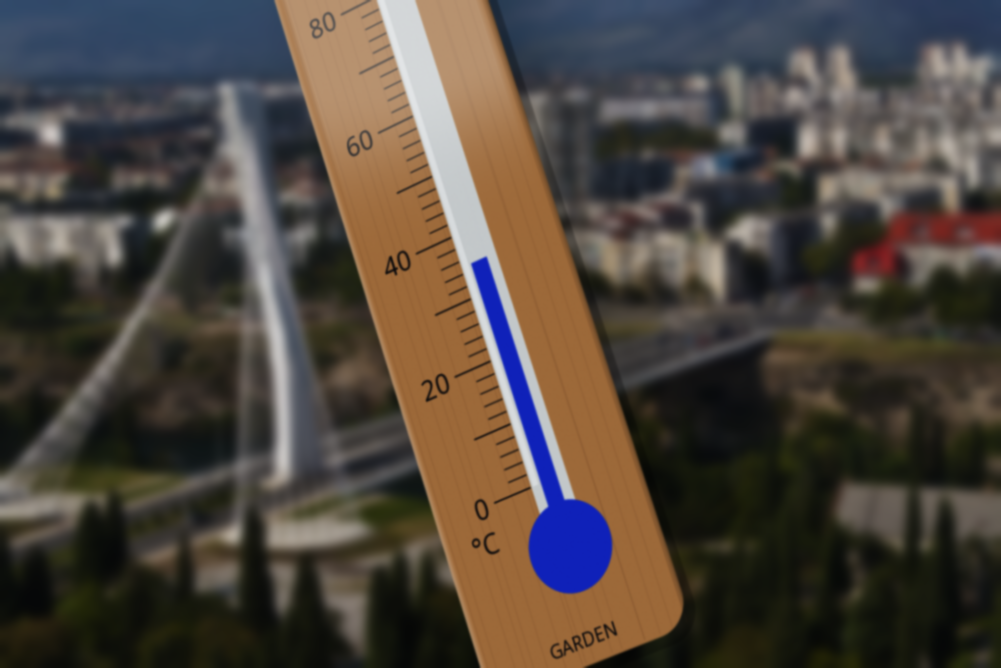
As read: 35; °C
